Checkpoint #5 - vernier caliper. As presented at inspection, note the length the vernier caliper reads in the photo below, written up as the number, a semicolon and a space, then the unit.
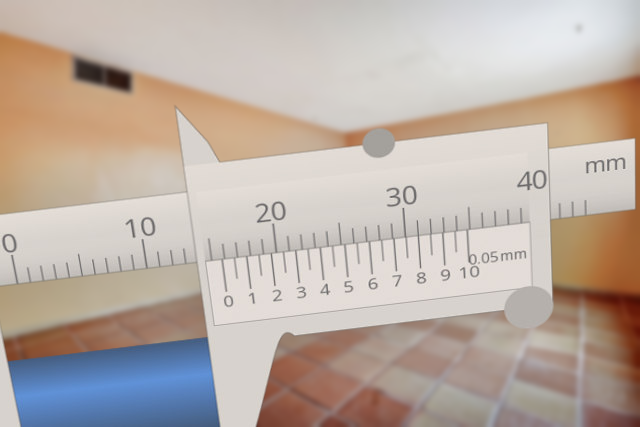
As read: 15.8; mm
